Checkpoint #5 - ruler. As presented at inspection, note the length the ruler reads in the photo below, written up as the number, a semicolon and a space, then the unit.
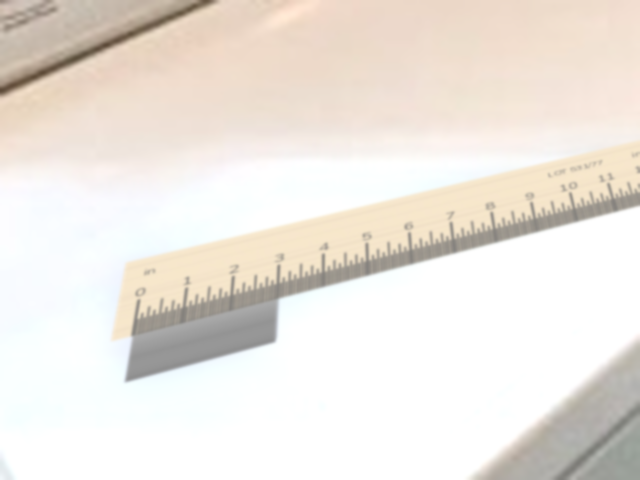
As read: 3; in
